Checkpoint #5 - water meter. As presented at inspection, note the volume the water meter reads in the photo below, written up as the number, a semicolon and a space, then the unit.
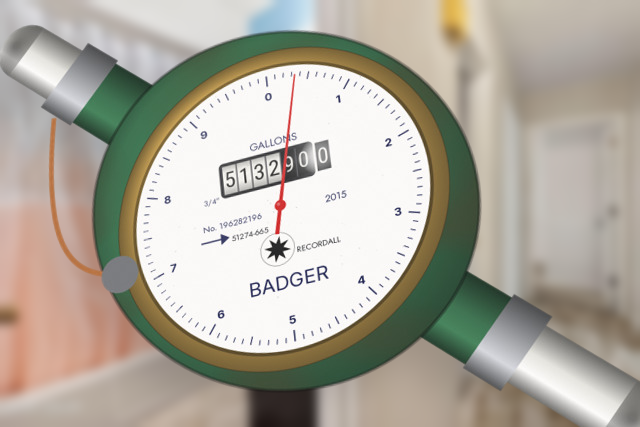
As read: 5132900.3; gal
